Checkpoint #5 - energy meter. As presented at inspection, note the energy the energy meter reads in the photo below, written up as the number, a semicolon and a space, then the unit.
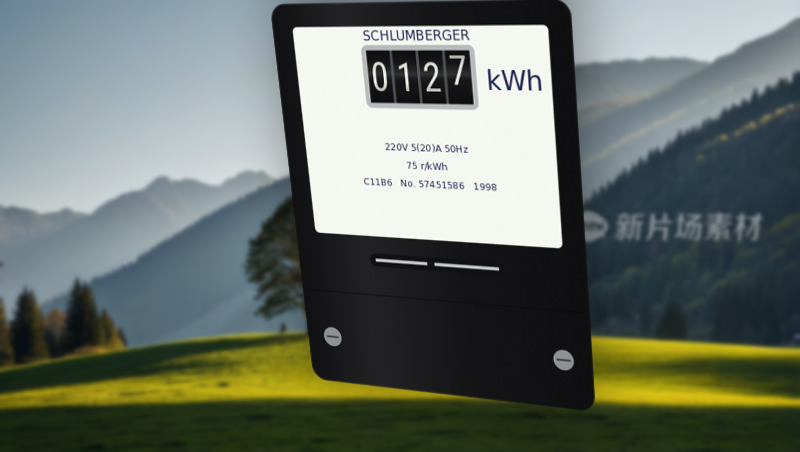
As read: 127; kWh
